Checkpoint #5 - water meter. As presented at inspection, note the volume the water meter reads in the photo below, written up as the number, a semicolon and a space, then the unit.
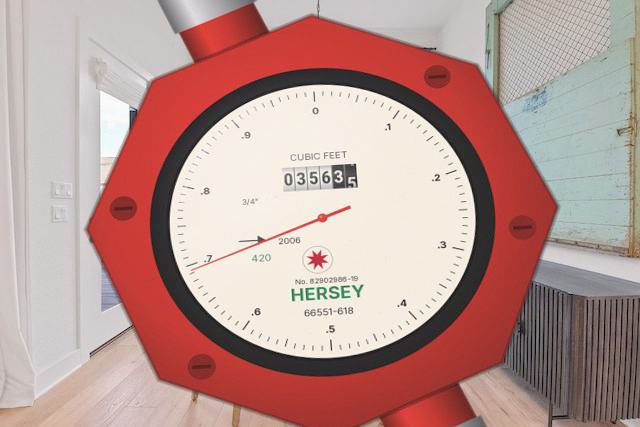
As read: 35634.69; ft³
